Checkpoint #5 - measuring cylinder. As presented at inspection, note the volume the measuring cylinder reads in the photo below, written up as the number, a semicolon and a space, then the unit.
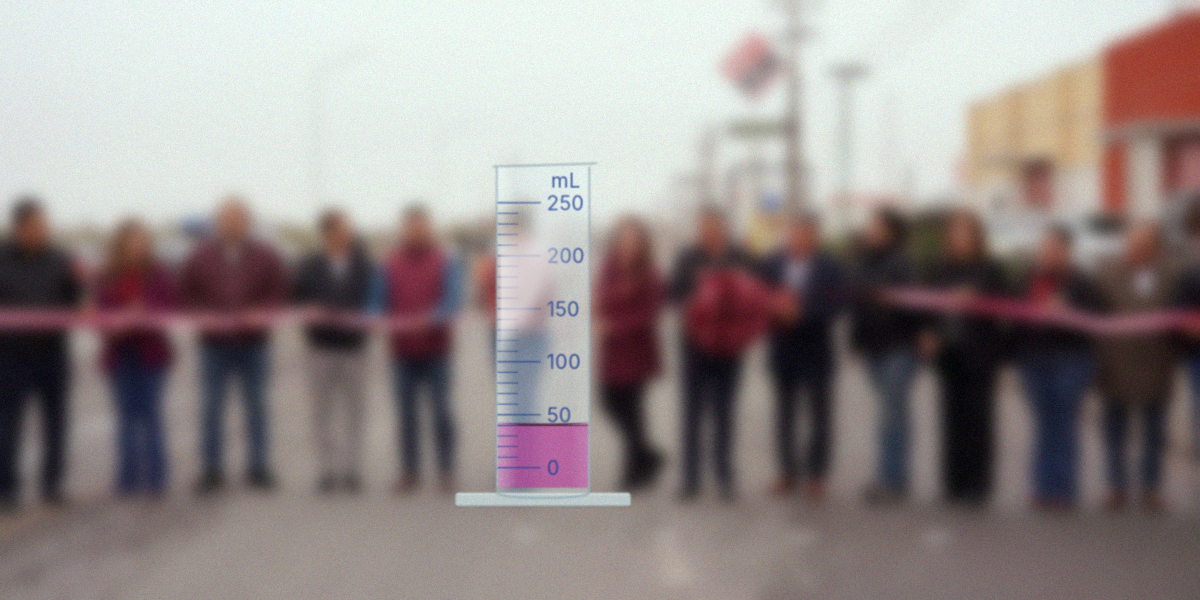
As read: 40; mL
